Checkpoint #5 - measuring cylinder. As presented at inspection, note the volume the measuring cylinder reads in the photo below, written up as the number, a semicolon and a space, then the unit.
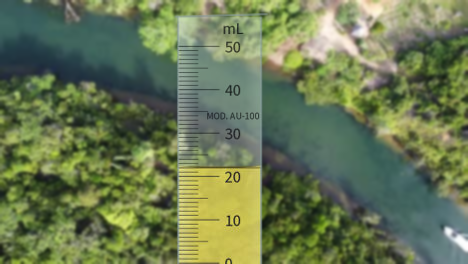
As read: 22; mL
